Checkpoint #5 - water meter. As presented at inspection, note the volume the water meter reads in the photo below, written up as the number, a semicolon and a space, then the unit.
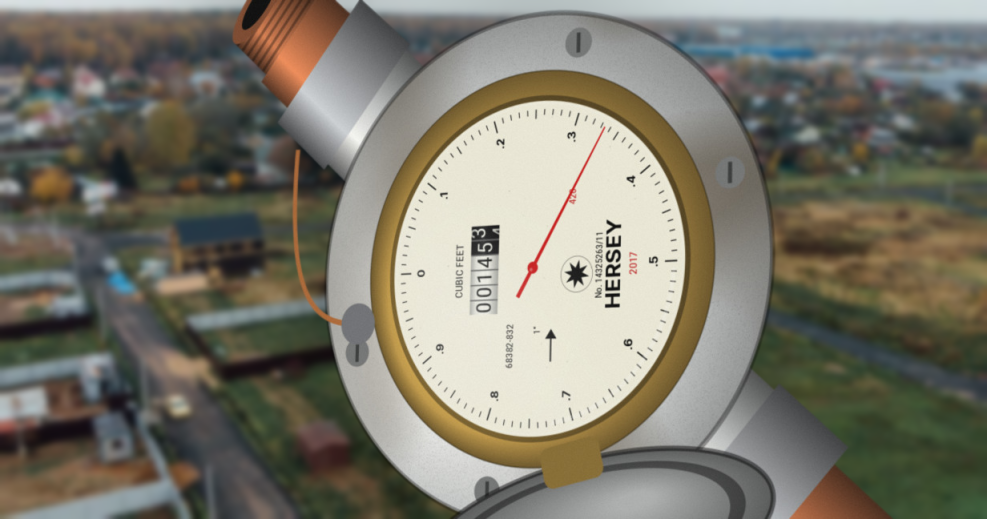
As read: 1453.33; ft³
